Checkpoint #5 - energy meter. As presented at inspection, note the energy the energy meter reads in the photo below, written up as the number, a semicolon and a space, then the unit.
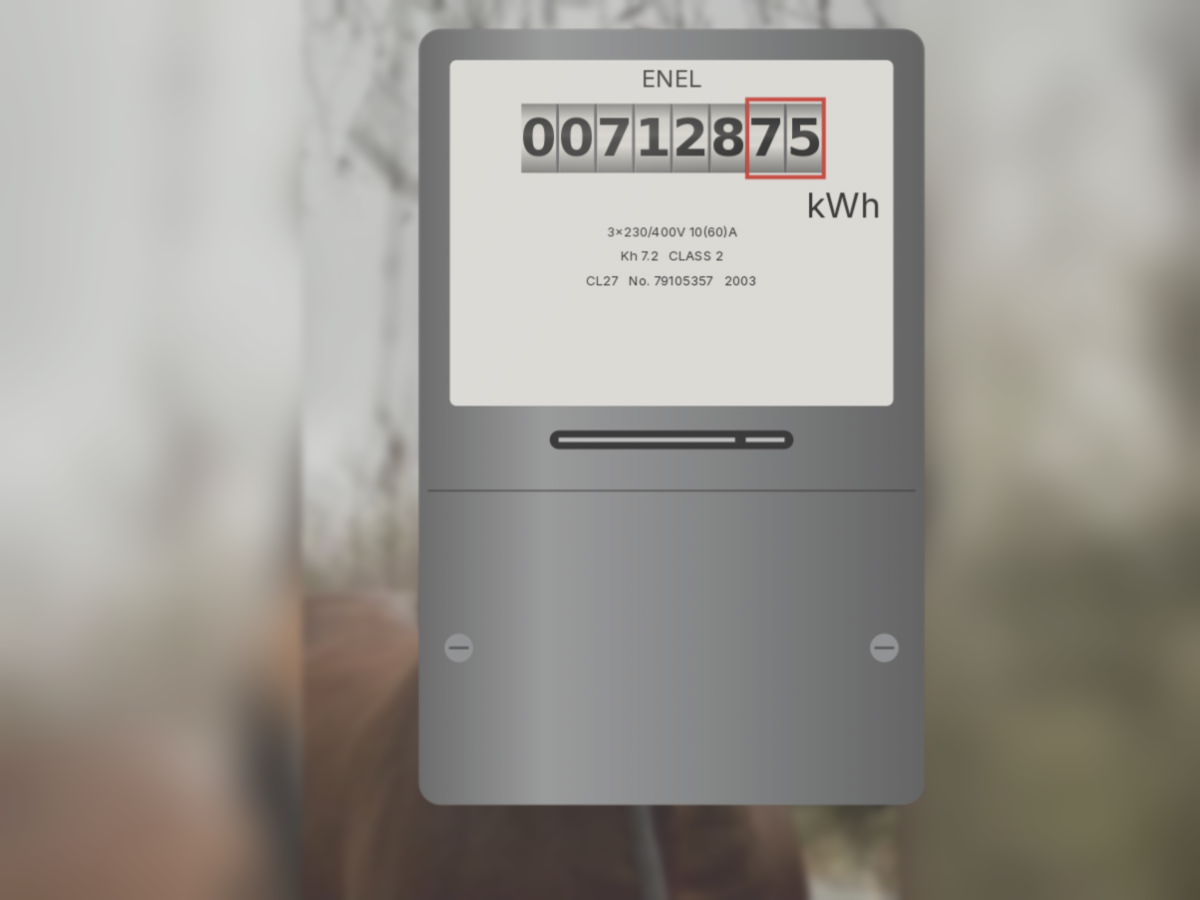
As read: 7128.75; kWh
